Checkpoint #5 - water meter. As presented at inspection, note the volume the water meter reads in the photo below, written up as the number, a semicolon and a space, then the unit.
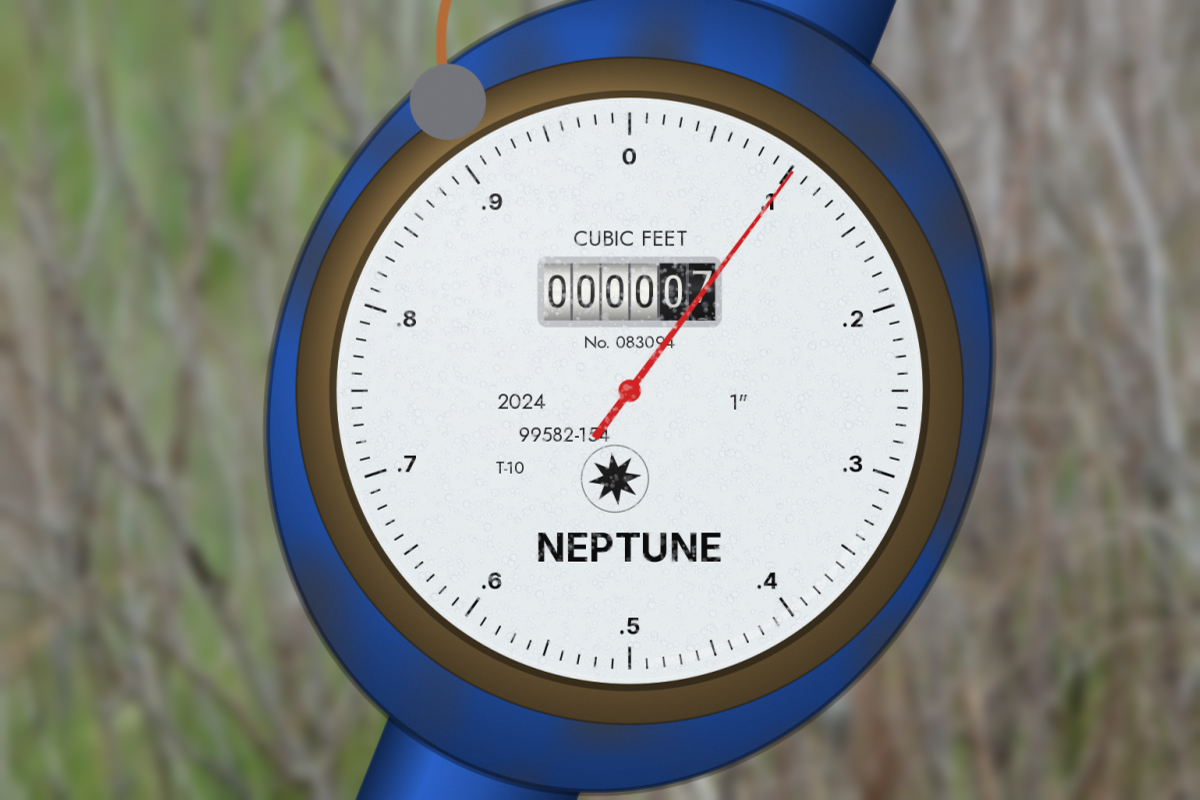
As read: 7.10; ft³
